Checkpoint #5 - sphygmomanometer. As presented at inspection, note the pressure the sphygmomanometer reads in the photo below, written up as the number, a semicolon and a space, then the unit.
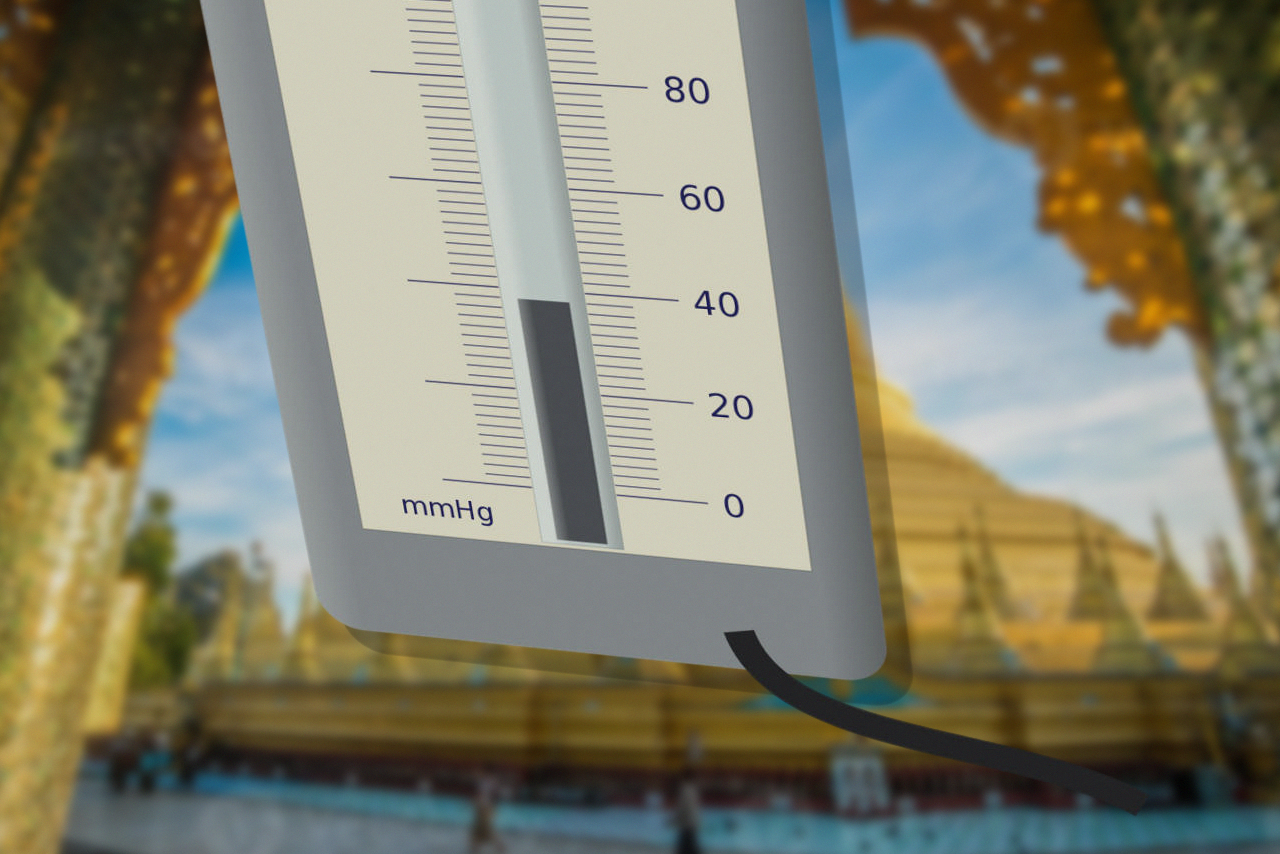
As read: 38; mmHg
